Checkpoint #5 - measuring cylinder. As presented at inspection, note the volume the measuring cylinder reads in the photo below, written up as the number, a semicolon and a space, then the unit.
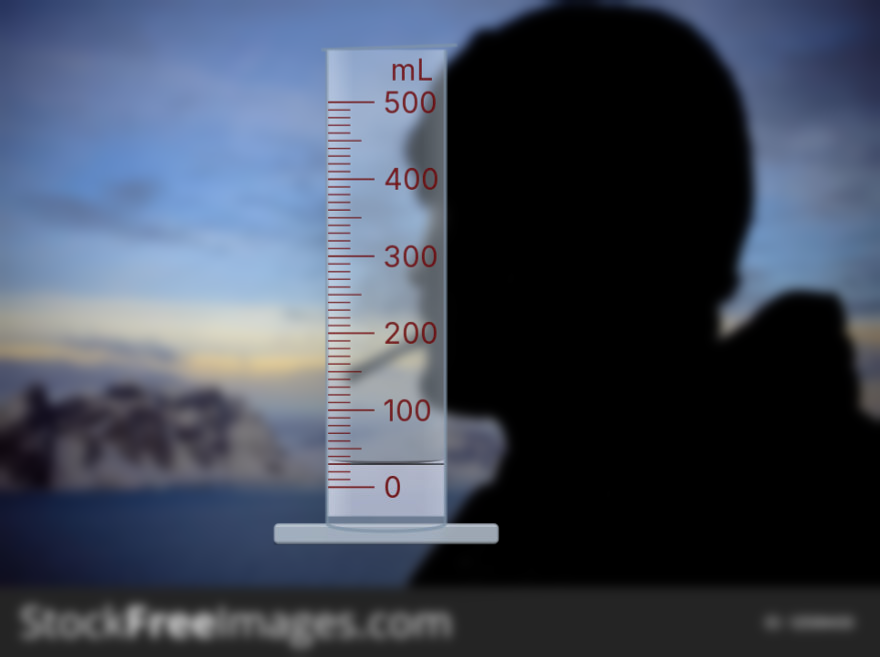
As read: 30; mL
